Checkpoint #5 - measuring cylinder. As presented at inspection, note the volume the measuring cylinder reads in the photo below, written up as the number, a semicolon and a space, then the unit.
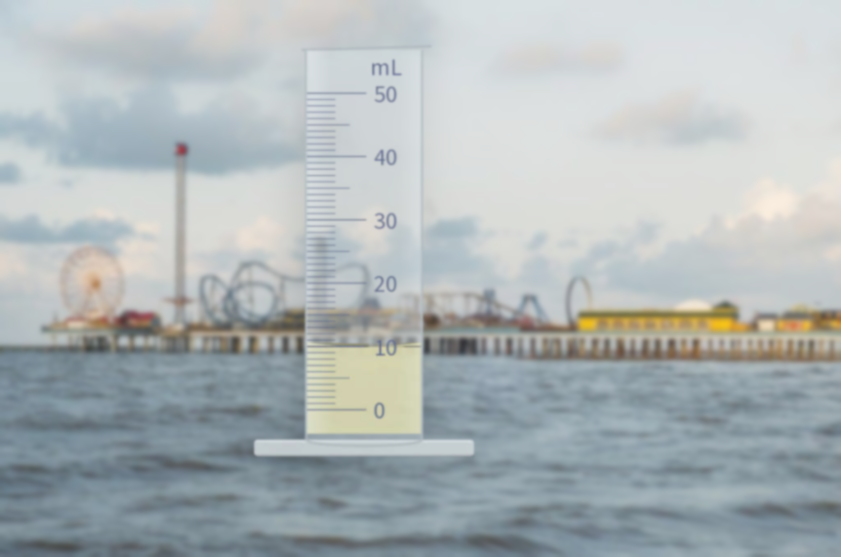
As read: 10; mL
